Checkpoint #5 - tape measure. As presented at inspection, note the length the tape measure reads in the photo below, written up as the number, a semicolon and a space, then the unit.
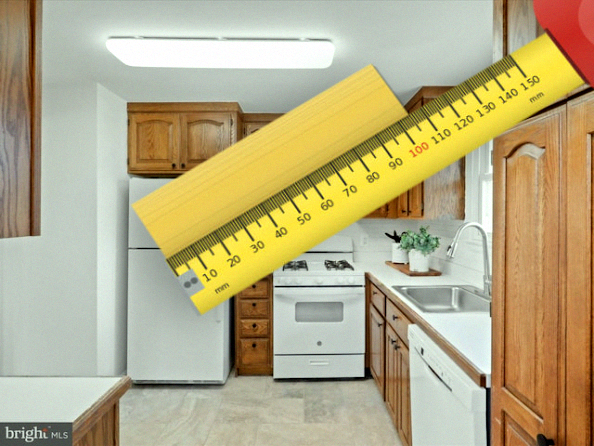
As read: 105; mm
